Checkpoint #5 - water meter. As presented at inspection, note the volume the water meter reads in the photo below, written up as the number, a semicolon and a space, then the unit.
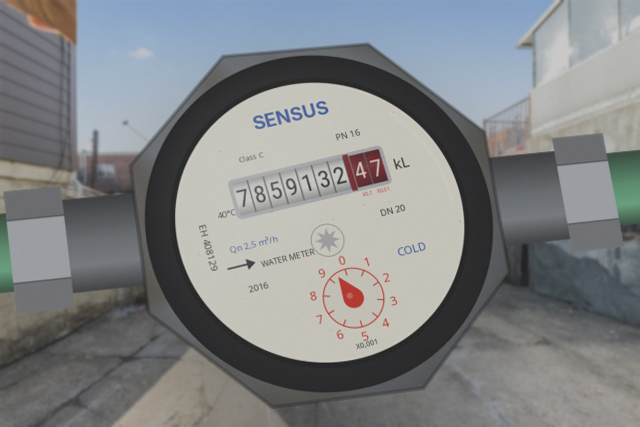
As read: 7859132.469; kL
